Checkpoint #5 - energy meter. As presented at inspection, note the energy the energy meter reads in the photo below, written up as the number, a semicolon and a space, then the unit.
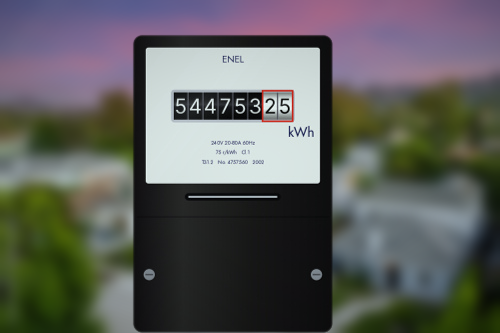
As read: 544753.25; kWh
